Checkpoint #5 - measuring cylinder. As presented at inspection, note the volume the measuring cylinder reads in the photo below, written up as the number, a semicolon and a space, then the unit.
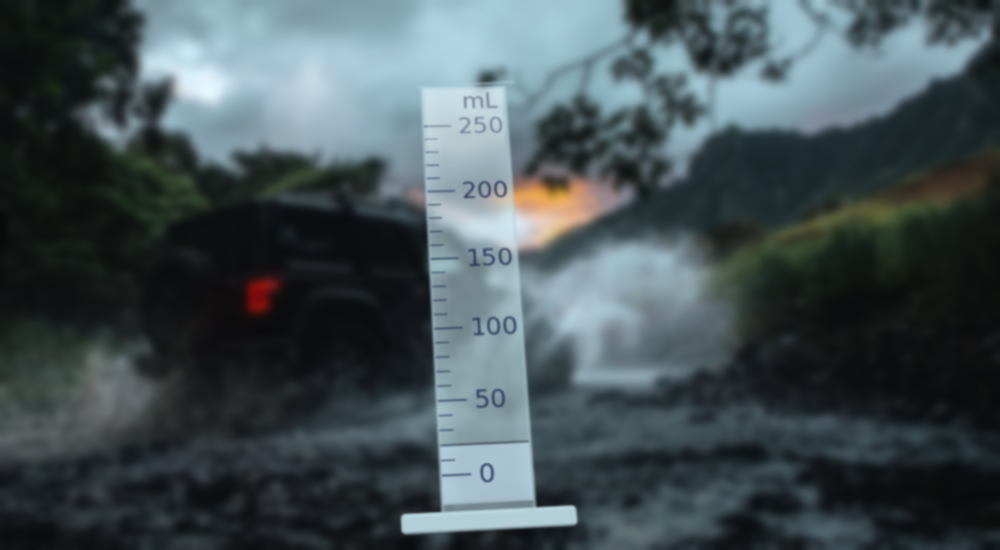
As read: 20; mL
